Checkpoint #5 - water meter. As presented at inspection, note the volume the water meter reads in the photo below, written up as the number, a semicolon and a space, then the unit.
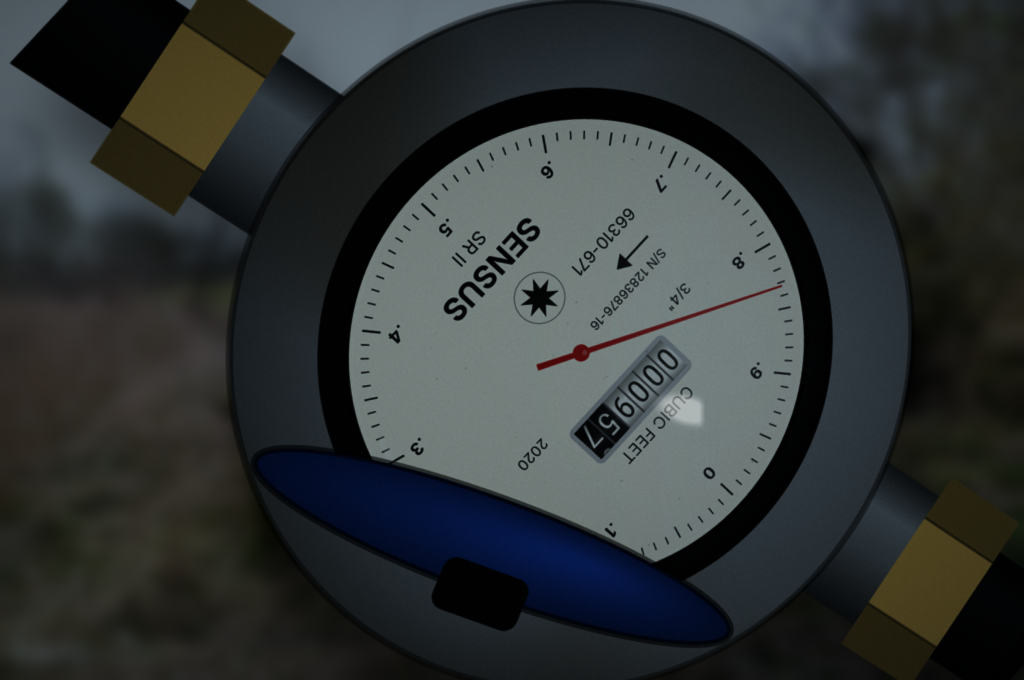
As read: 956.83; ft³
